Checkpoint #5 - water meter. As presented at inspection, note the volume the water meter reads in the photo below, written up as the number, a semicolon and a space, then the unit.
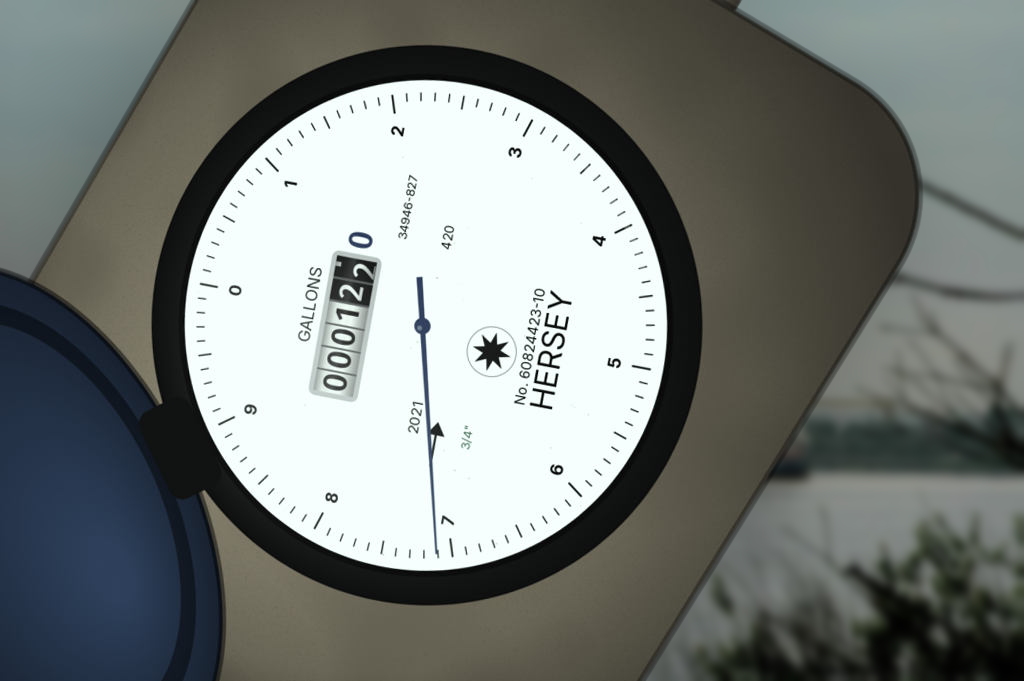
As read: 1217.1; gal
